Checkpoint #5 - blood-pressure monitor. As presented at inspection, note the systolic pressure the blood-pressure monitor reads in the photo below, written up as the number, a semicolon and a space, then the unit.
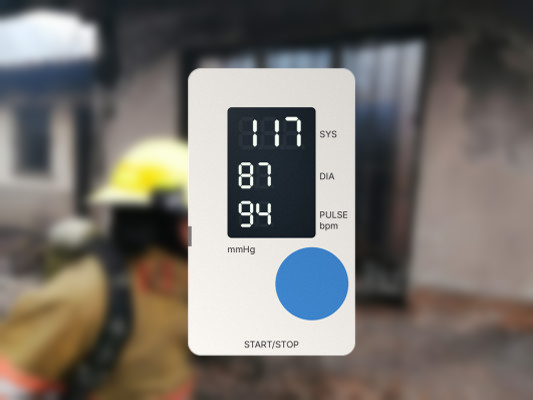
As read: 117; mmHg
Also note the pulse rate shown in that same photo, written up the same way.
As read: 94; bpm
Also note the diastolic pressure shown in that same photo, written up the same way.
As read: 87; mmHg
